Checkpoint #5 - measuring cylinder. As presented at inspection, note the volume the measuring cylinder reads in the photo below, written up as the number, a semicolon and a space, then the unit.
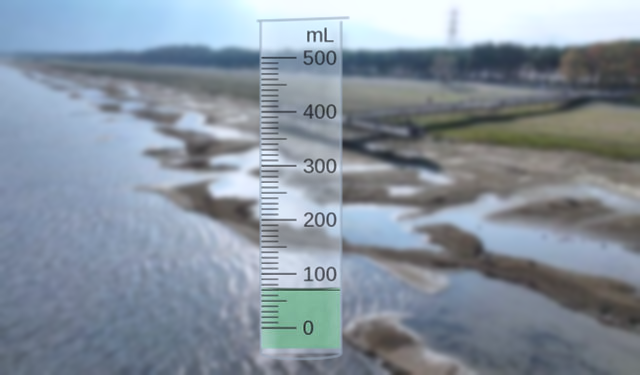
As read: 70; mL
